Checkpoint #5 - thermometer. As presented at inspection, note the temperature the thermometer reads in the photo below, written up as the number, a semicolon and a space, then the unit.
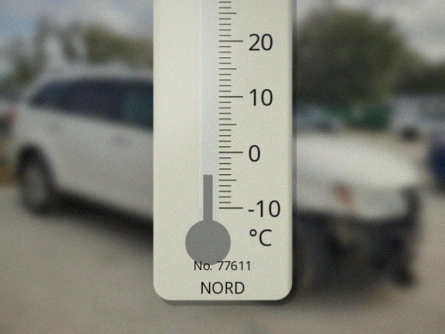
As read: -4; °C
